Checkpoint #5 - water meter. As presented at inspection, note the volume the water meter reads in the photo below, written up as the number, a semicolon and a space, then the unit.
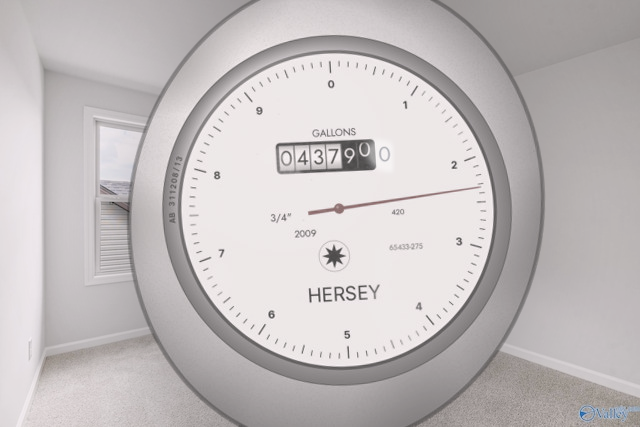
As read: 437902.3; gal
